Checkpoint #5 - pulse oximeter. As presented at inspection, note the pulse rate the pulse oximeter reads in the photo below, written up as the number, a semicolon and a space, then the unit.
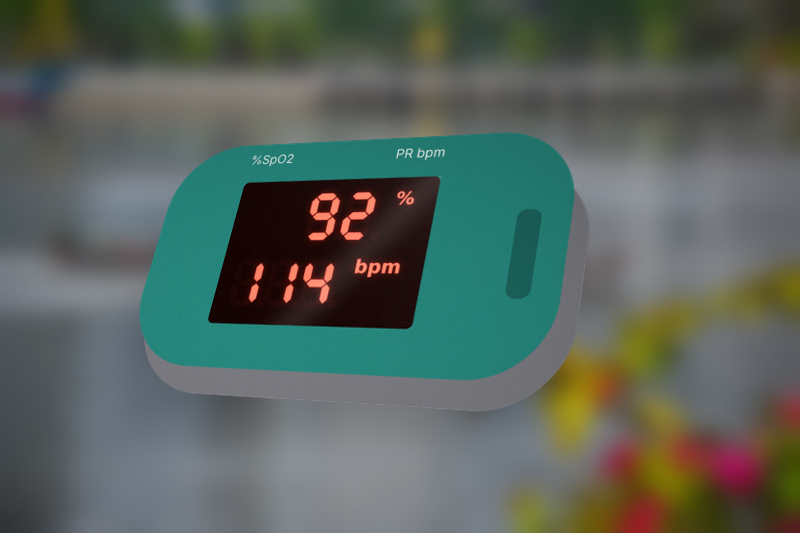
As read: 114; bpm
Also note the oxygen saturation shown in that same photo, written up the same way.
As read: 92; %
